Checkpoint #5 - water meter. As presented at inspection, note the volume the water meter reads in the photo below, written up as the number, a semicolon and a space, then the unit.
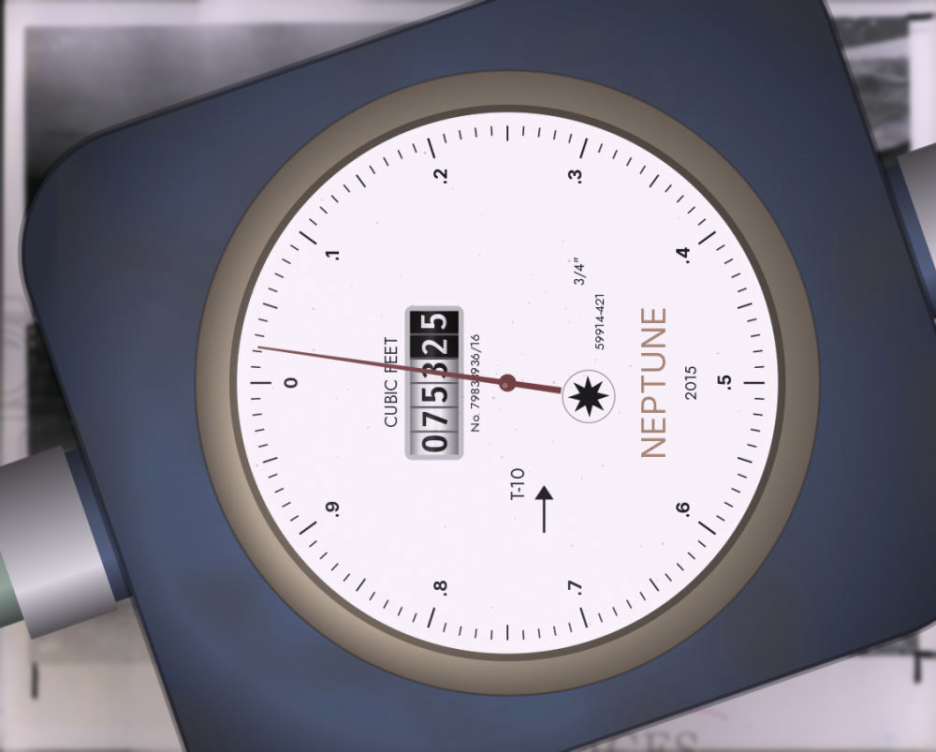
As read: 75325.02; ft³
